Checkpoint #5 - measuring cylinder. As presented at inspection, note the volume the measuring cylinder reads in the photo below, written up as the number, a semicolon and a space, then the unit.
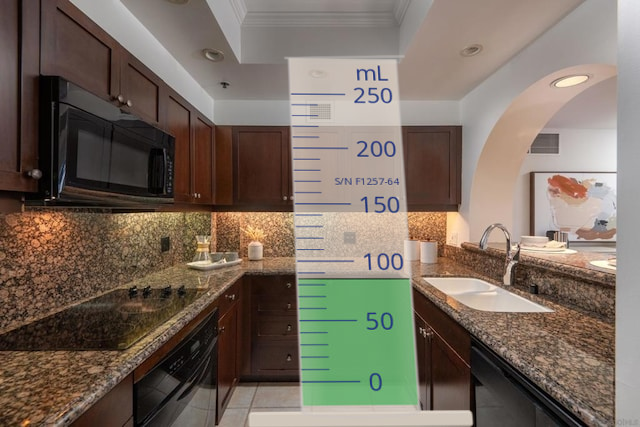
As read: 85; mL
